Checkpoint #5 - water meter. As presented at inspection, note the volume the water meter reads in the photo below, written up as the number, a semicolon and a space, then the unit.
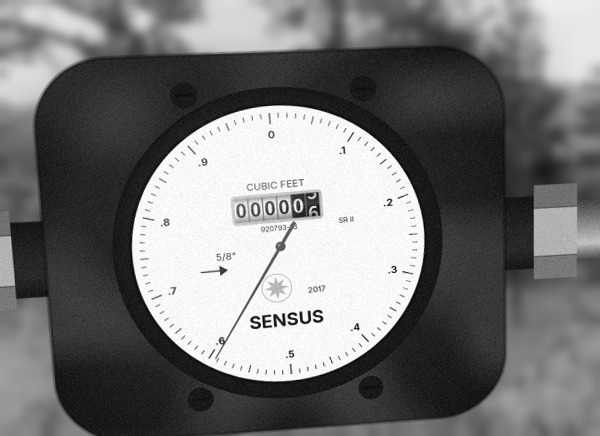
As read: 5.59; ft³
